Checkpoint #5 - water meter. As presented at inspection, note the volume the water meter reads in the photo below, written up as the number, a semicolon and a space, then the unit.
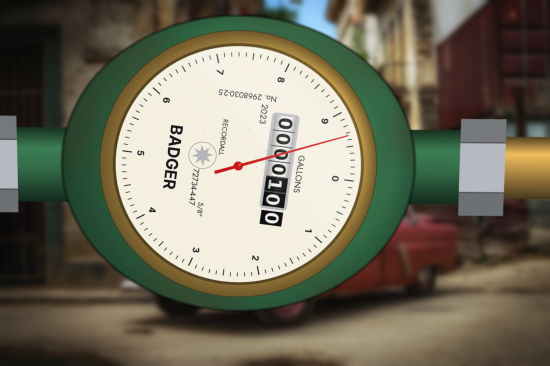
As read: 99.3; gal
